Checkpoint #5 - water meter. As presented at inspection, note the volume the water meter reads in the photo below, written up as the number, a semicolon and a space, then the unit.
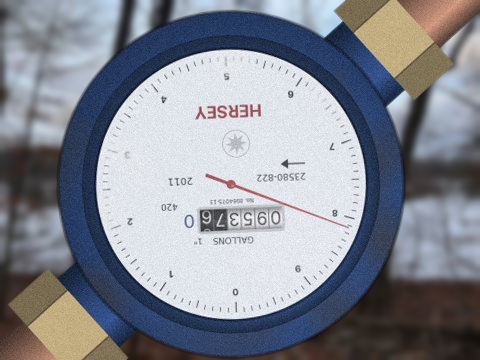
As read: 953758.1; gal
